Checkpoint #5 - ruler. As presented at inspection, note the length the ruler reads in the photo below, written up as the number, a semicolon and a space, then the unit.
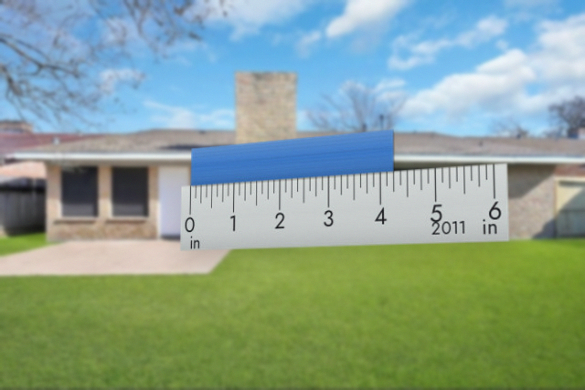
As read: 4.25; in
